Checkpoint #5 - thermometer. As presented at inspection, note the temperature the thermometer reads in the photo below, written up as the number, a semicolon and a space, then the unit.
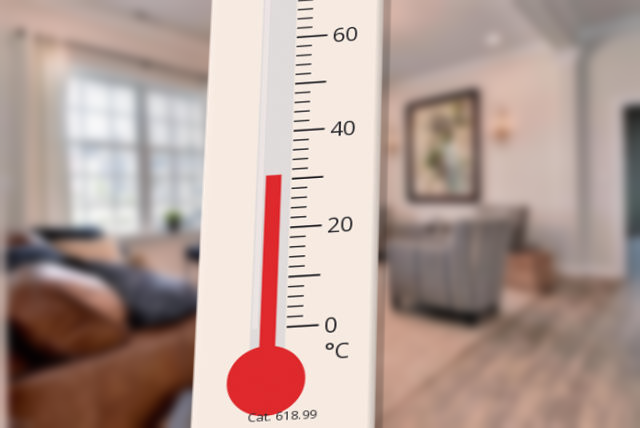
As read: 31; °C
